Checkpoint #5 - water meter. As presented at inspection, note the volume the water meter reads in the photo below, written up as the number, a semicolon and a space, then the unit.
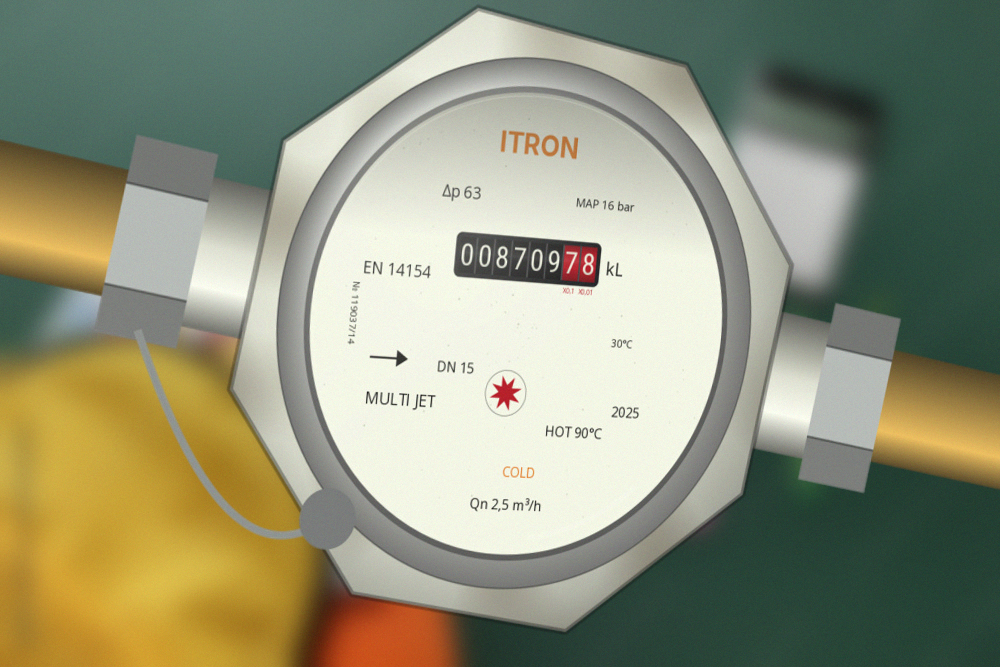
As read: 8709.78; kL
